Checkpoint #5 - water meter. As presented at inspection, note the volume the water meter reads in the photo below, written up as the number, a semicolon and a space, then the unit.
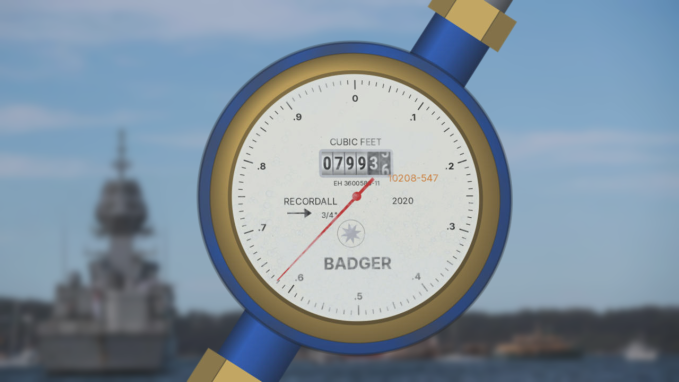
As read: 79935.62; ft³
